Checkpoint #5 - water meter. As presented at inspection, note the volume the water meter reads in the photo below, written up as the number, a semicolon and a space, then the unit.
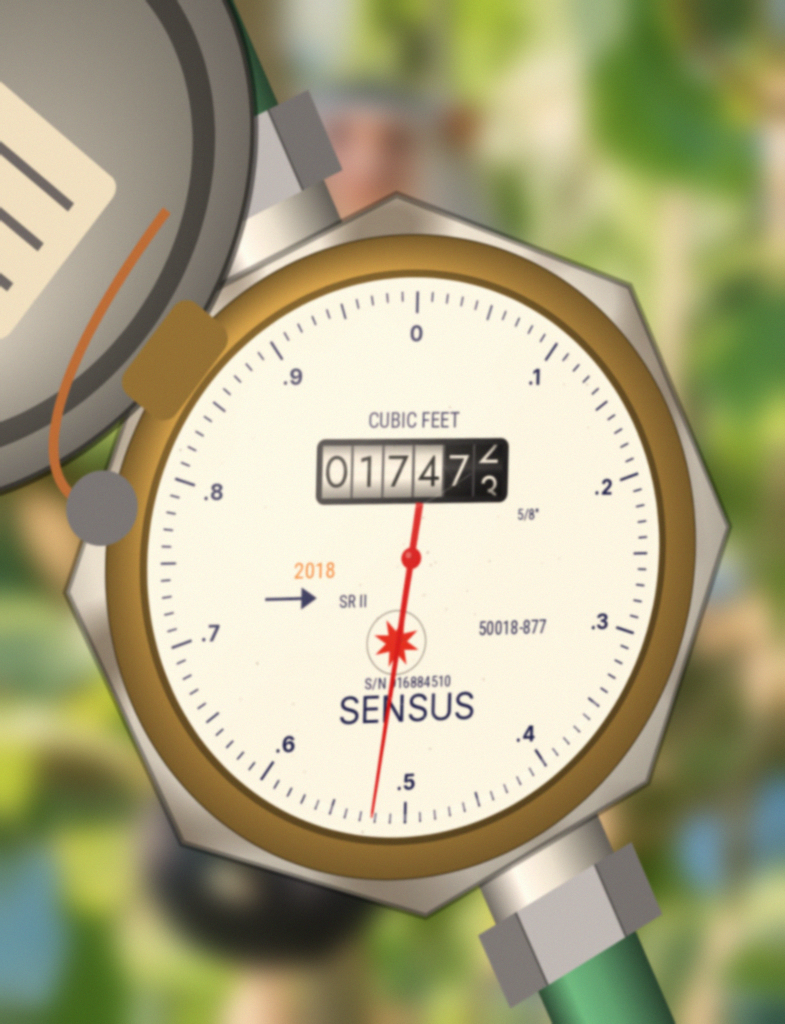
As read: 17472.52; ft³
